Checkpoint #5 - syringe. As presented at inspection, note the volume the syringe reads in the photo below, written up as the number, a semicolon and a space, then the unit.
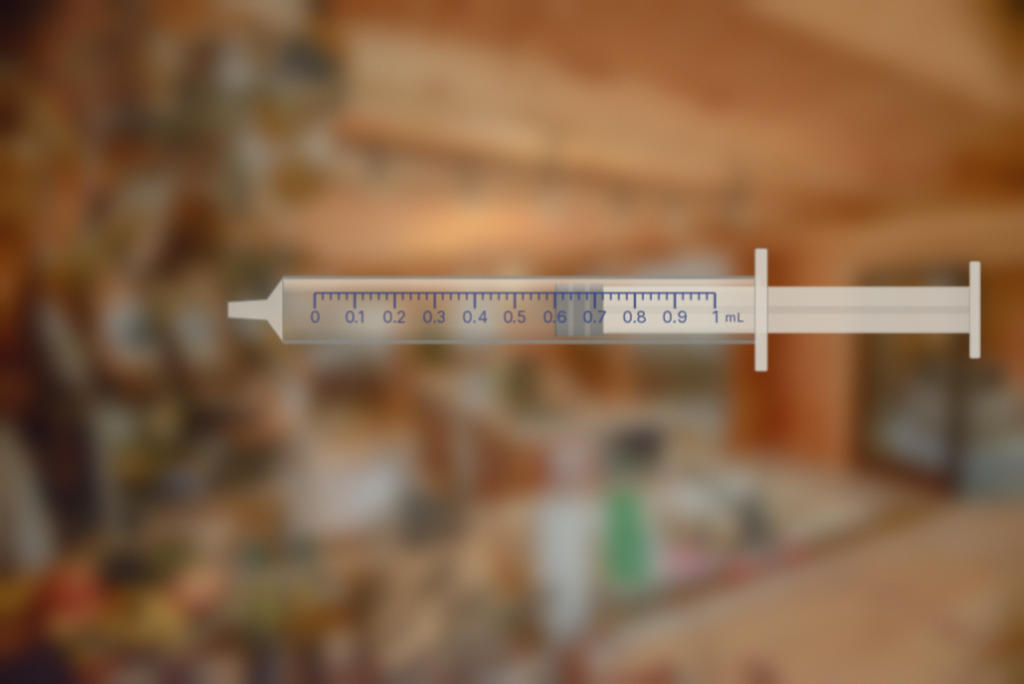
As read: 0.6; mL
